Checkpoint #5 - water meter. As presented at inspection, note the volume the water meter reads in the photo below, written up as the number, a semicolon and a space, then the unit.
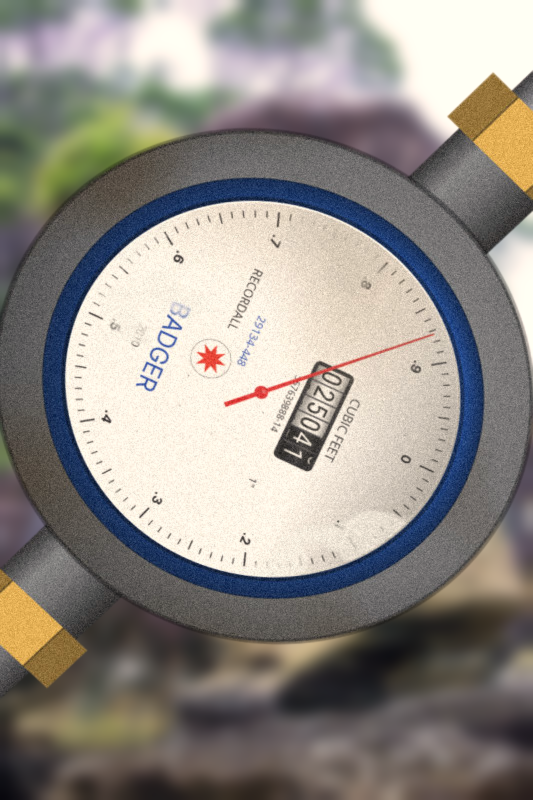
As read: 25040.87; ft³
